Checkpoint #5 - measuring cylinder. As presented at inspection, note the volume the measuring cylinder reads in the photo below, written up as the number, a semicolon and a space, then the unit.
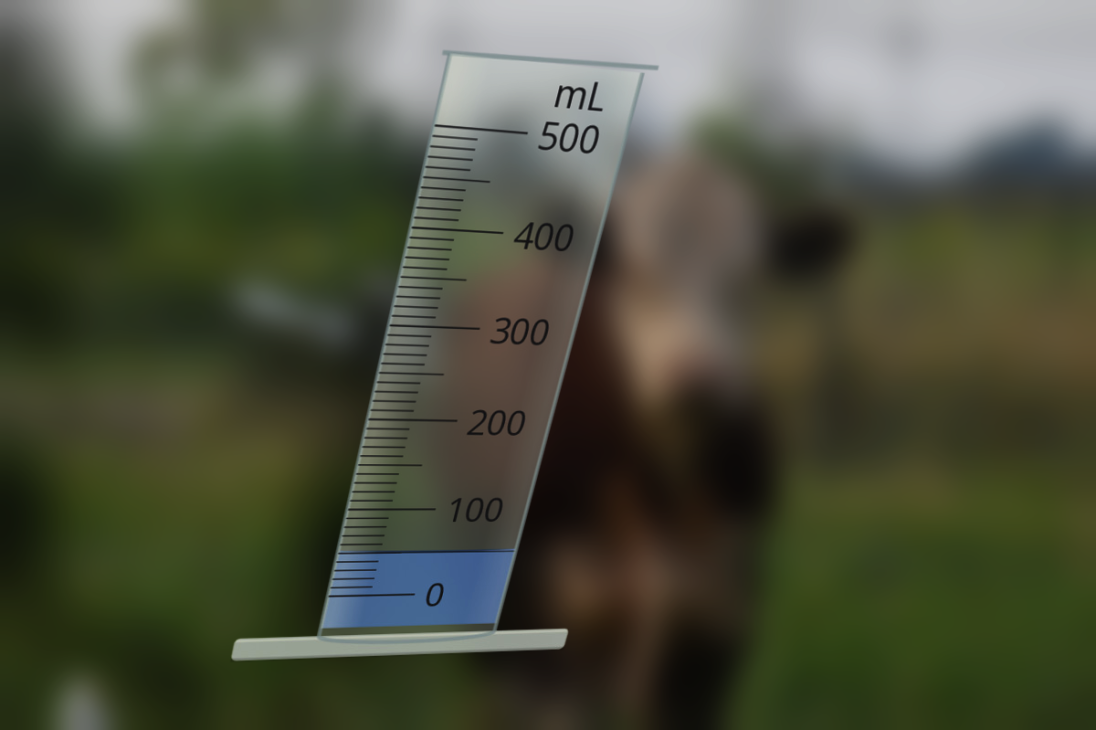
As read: 50; mL
